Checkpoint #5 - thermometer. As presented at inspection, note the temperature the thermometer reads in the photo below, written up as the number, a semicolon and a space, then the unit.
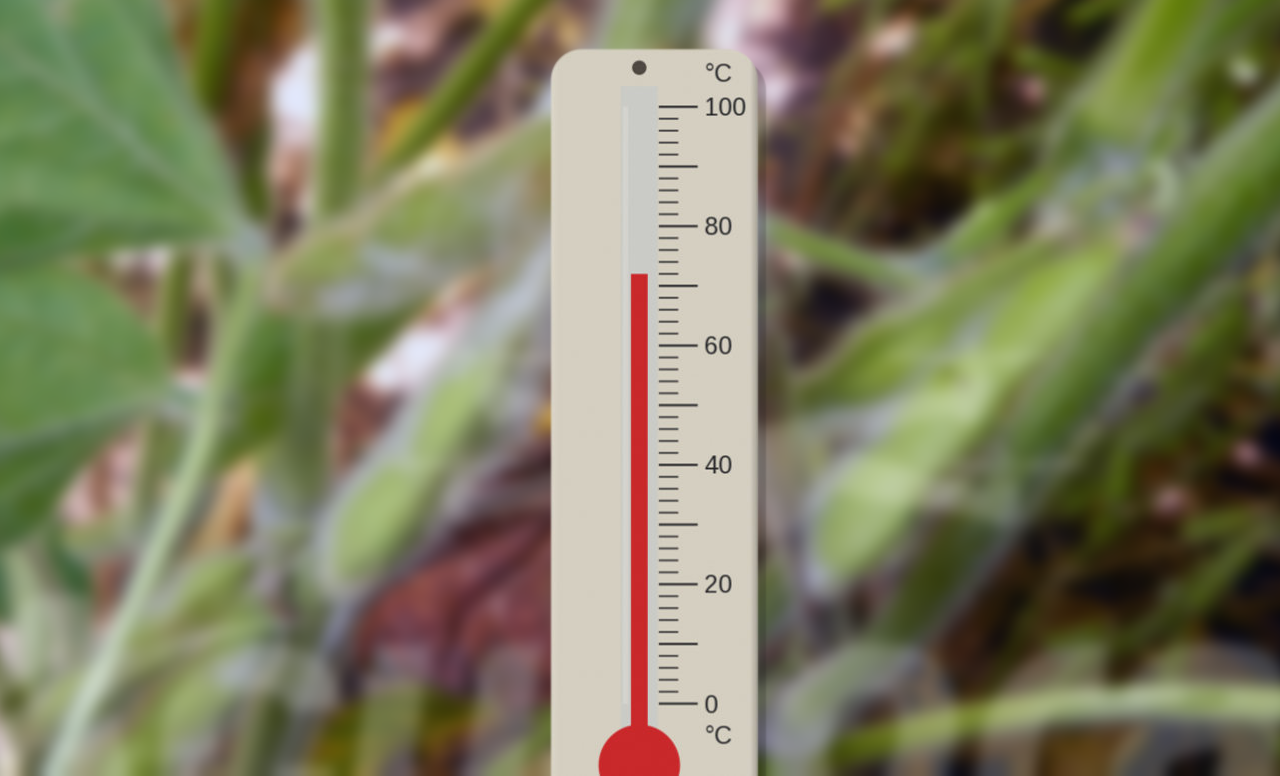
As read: 72; °C
